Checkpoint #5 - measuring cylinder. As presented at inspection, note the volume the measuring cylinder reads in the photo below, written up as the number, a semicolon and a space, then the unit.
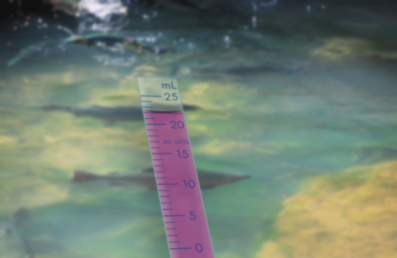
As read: 22; mL
